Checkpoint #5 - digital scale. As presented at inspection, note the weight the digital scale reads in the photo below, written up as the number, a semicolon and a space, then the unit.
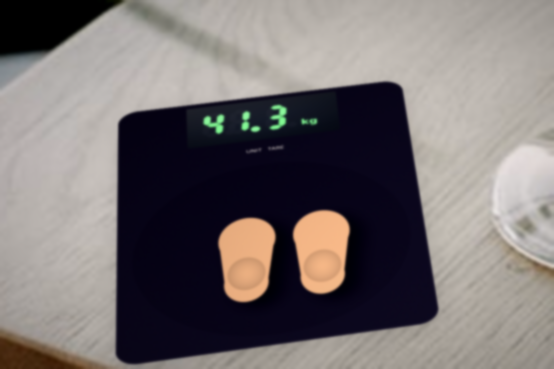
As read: 41.3; kg
